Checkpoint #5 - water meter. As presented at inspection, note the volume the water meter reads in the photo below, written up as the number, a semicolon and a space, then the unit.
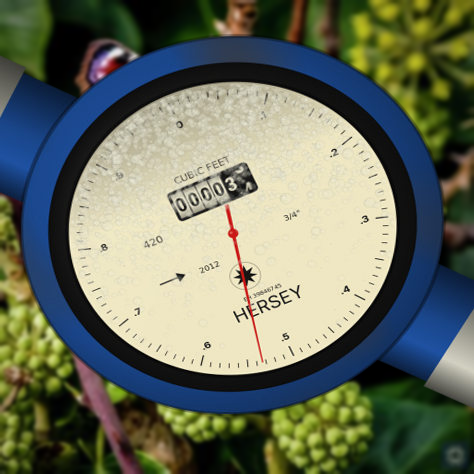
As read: 33.53; ft³
